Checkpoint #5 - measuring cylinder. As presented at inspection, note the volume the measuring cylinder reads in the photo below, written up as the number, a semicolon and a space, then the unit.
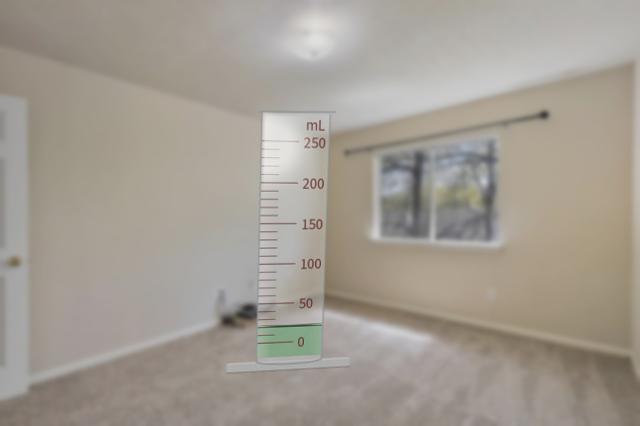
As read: 20; mL
